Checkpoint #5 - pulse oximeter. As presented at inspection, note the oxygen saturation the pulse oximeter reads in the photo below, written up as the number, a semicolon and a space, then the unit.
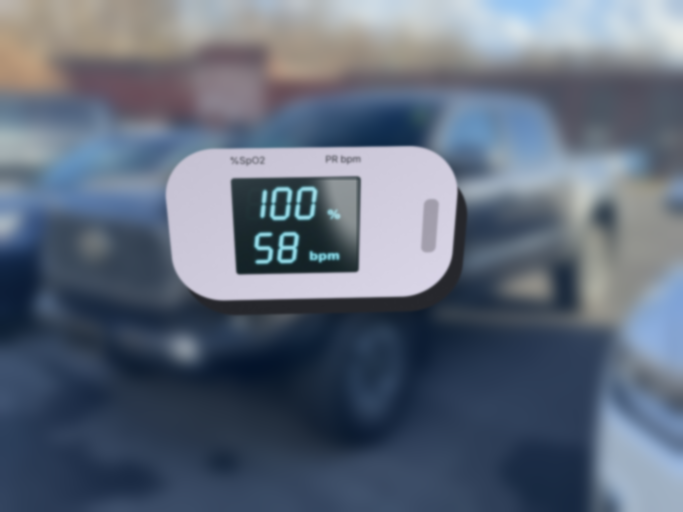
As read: 100; %
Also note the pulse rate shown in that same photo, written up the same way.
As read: 58; bpm
